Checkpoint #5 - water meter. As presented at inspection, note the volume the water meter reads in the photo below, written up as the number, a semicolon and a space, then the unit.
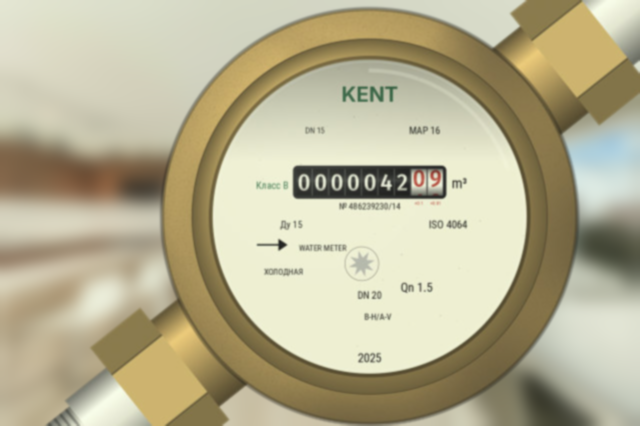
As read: 42.09; m³
